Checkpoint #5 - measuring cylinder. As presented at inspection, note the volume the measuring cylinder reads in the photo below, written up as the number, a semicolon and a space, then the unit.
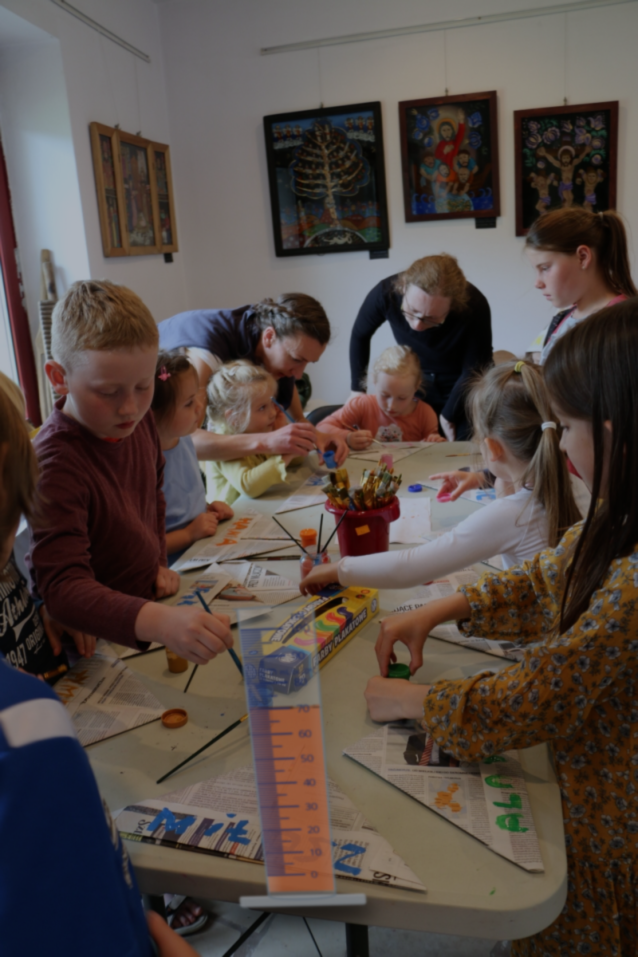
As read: 70; mL
